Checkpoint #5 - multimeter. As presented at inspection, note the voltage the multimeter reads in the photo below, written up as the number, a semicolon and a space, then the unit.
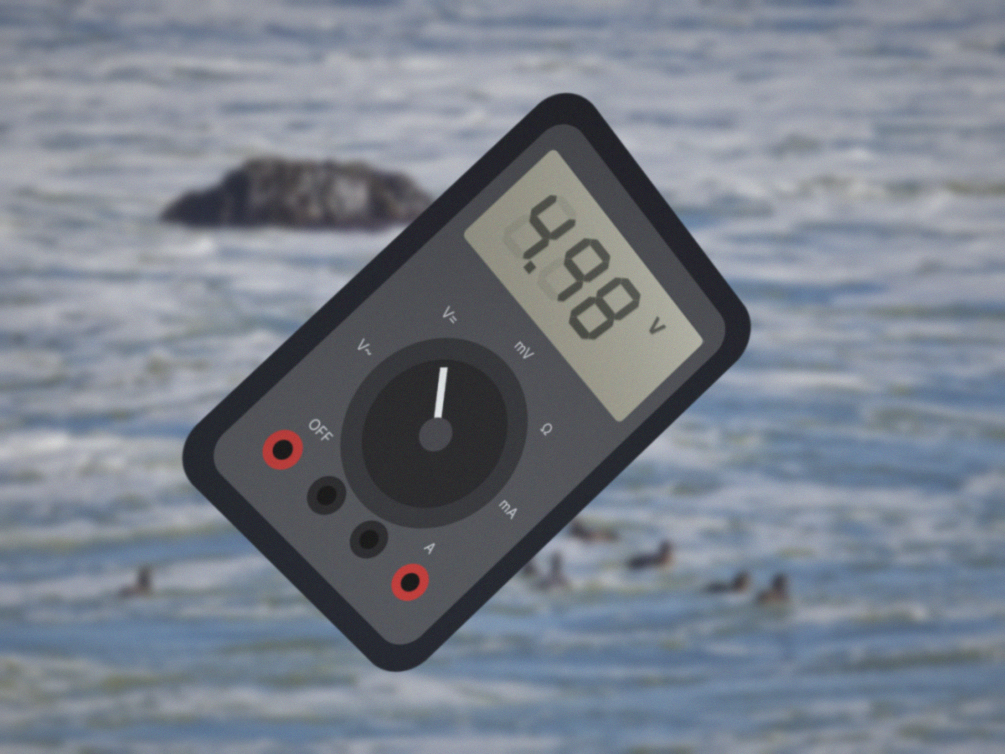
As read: 4.98; V
